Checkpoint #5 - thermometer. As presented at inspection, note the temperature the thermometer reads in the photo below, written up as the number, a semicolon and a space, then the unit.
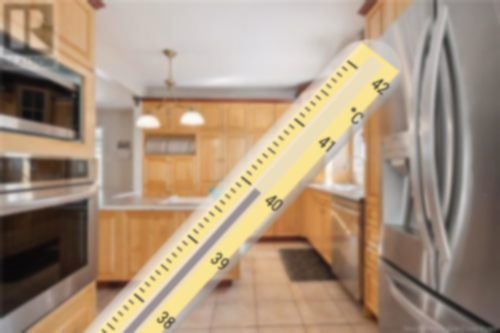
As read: 40; °C
